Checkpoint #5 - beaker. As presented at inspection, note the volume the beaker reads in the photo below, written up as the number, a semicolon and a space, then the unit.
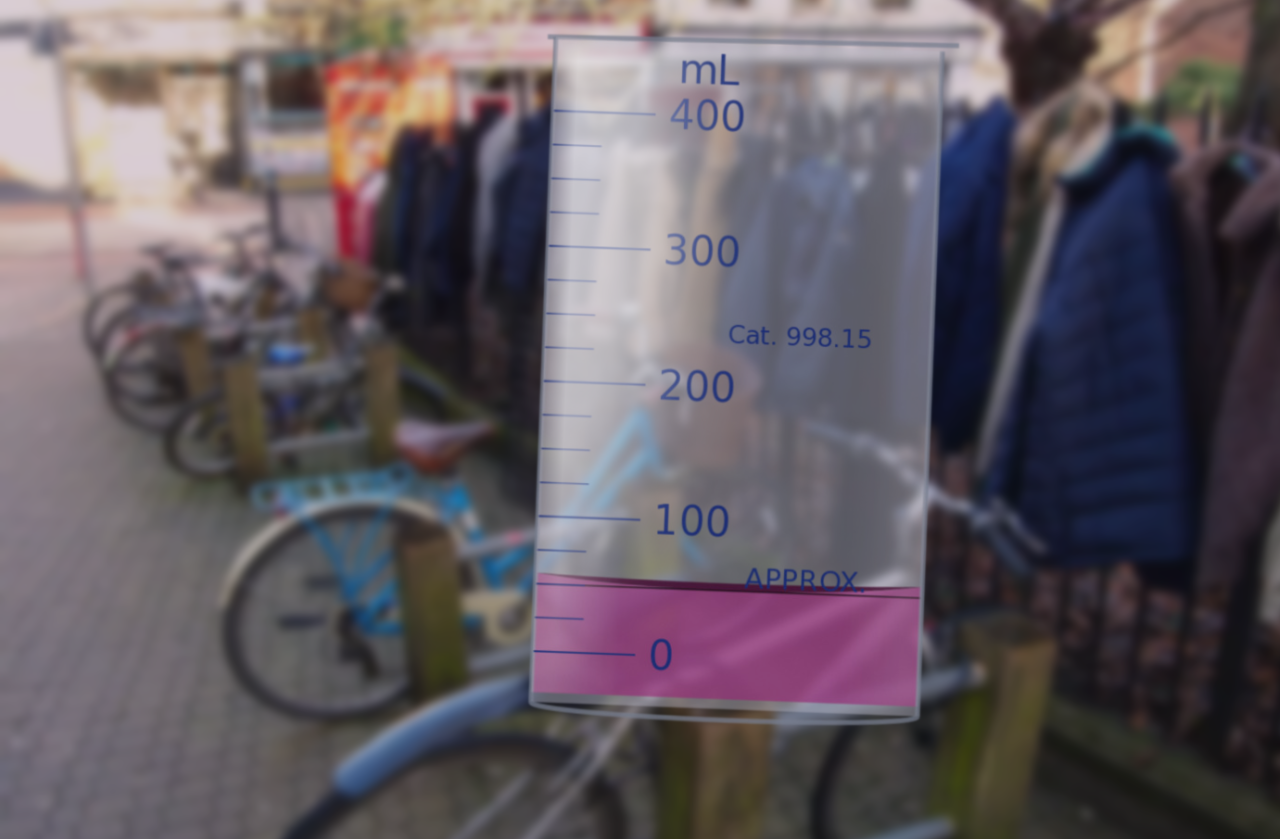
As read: 50; mL
